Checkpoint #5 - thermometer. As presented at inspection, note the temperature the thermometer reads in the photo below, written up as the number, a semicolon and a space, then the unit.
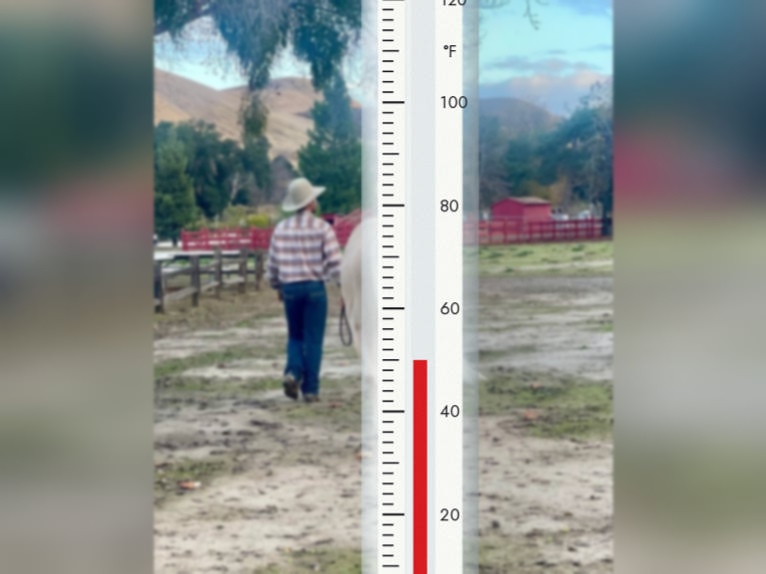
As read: 50; °F
